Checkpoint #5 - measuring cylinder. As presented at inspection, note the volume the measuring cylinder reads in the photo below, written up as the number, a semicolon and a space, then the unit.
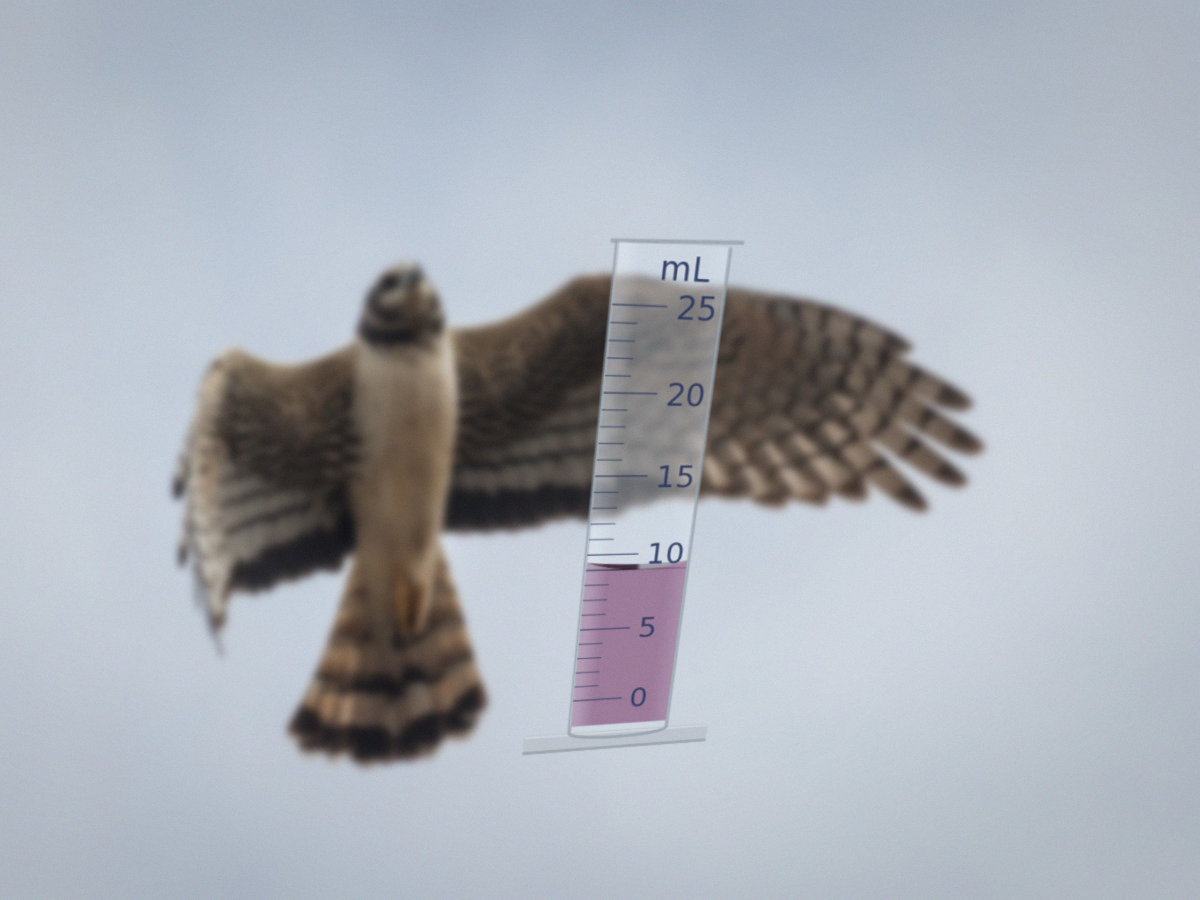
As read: 9; mL
